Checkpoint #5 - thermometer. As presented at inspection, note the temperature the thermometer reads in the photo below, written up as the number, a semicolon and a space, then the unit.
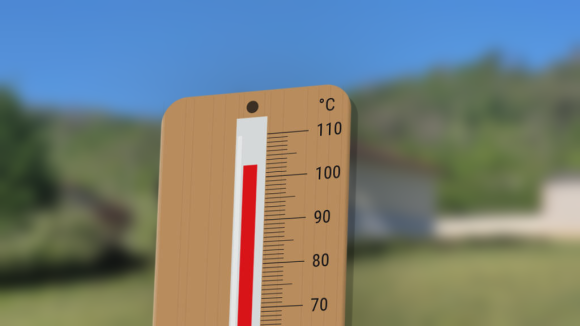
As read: 103; °C
